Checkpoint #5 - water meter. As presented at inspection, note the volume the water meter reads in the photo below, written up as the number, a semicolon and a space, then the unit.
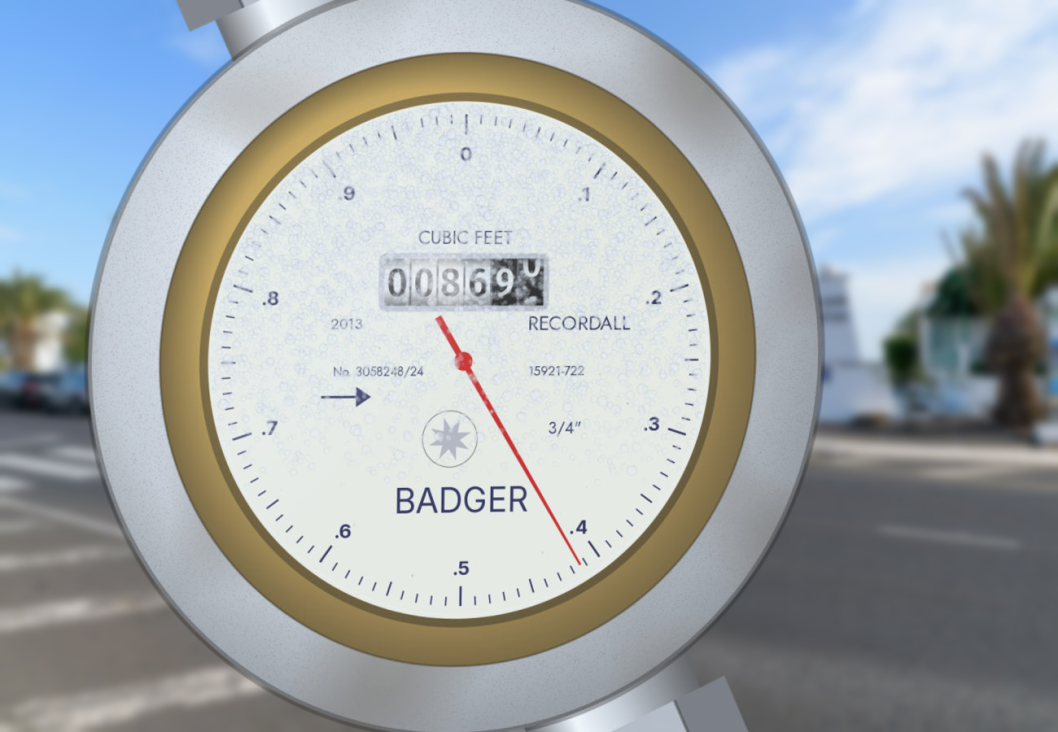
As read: 8690.41; ft³
